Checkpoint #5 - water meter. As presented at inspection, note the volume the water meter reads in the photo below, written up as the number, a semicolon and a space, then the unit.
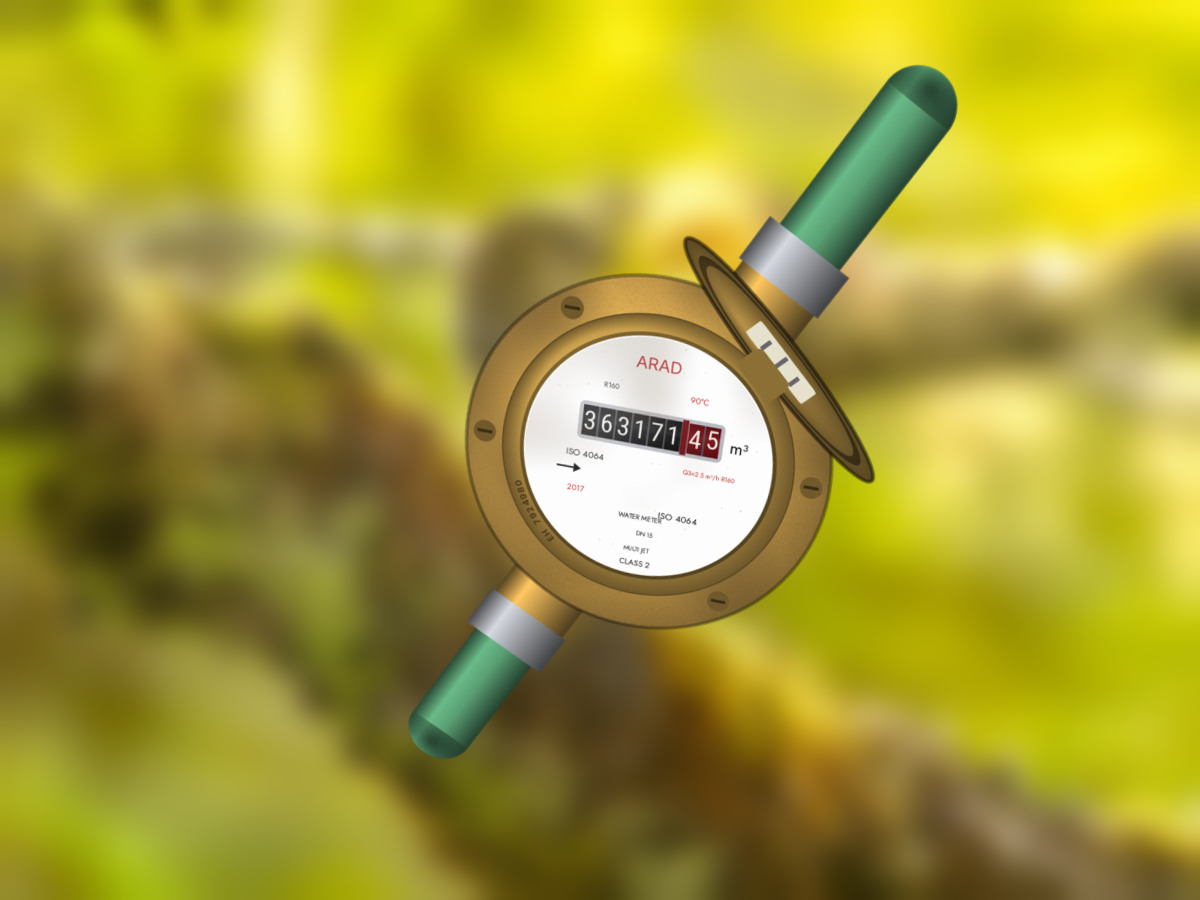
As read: 363171.45; m³
